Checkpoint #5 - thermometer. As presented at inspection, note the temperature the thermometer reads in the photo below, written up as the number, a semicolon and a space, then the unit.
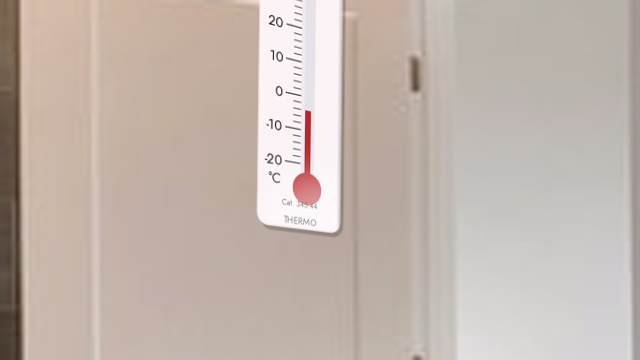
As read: -4; °C
